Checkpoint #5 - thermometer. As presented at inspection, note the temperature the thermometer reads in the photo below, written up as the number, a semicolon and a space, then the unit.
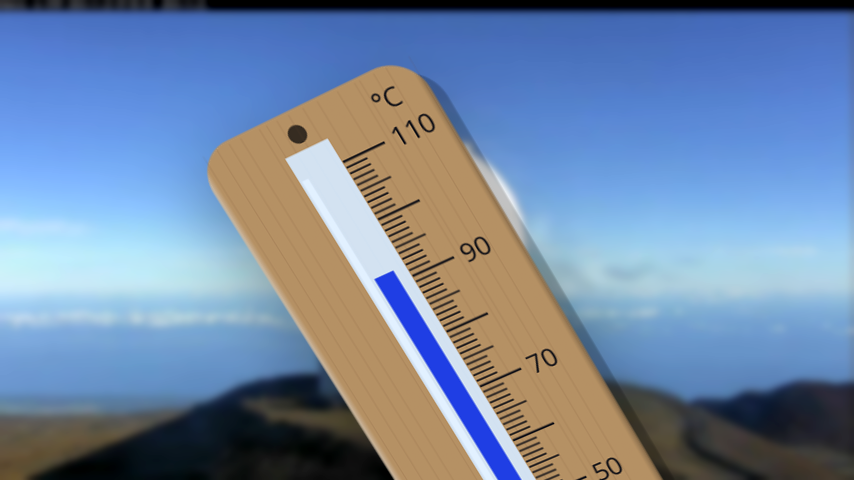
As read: 92; °C
